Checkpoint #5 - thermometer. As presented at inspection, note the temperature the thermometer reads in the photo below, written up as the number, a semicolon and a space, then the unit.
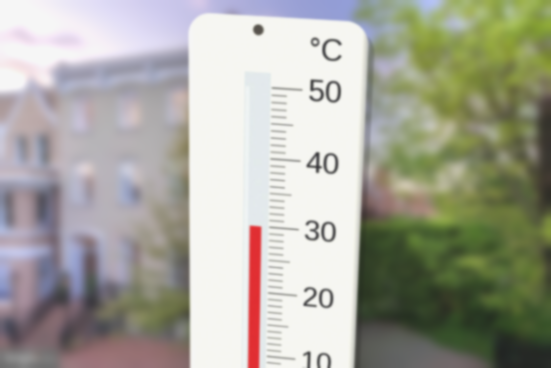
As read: 30; °C
